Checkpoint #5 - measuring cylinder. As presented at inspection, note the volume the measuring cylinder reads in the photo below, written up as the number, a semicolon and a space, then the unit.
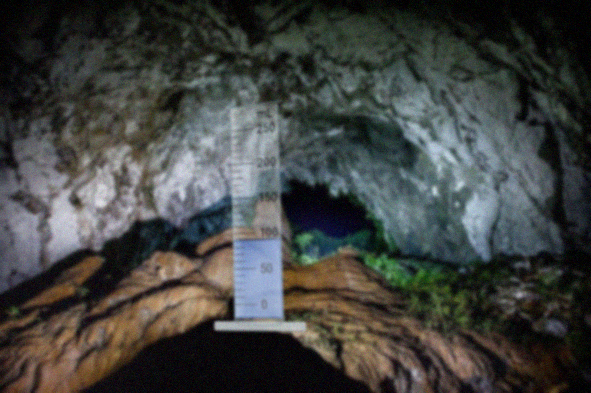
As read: 90; mL
